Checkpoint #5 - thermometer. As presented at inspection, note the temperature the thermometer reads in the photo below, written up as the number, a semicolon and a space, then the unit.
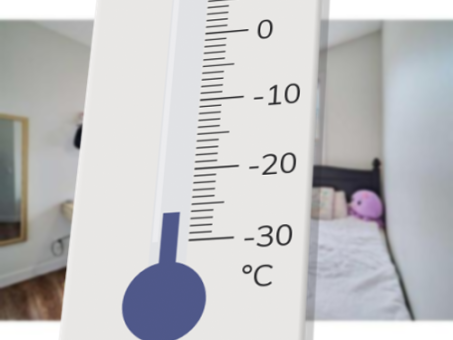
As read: -26; °C
